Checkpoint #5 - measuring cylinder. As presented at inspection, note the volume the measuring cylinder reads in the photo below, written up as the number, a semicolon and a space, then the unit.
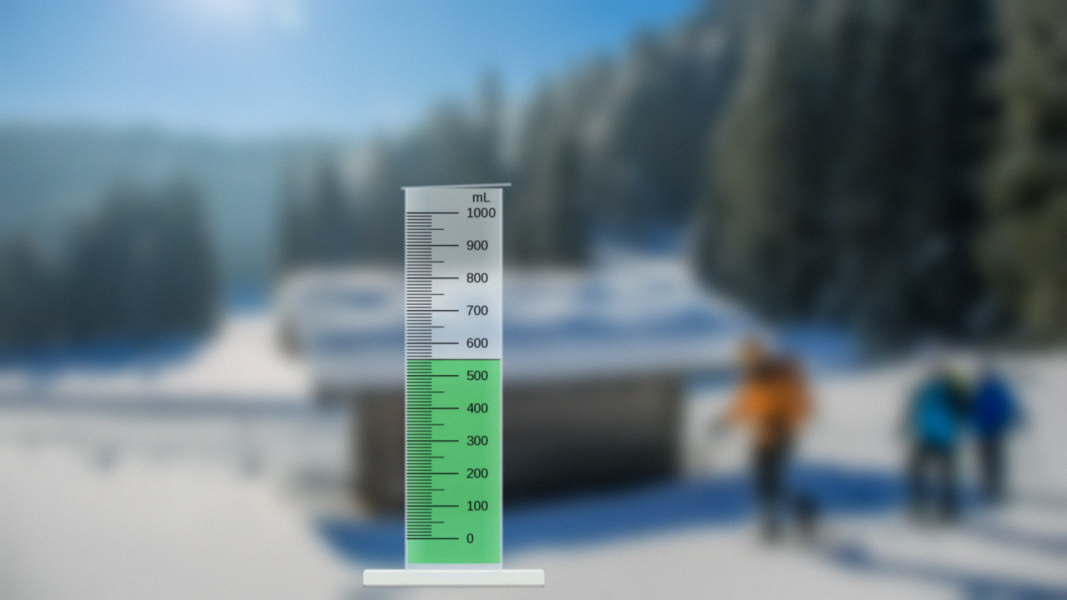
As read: 550; mL
